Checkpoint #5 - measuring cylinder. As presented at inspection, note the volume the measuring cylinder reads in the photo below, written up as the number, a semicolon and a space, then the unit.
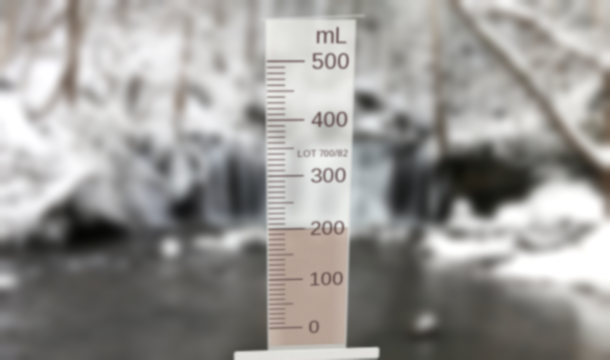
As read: 200; mL
